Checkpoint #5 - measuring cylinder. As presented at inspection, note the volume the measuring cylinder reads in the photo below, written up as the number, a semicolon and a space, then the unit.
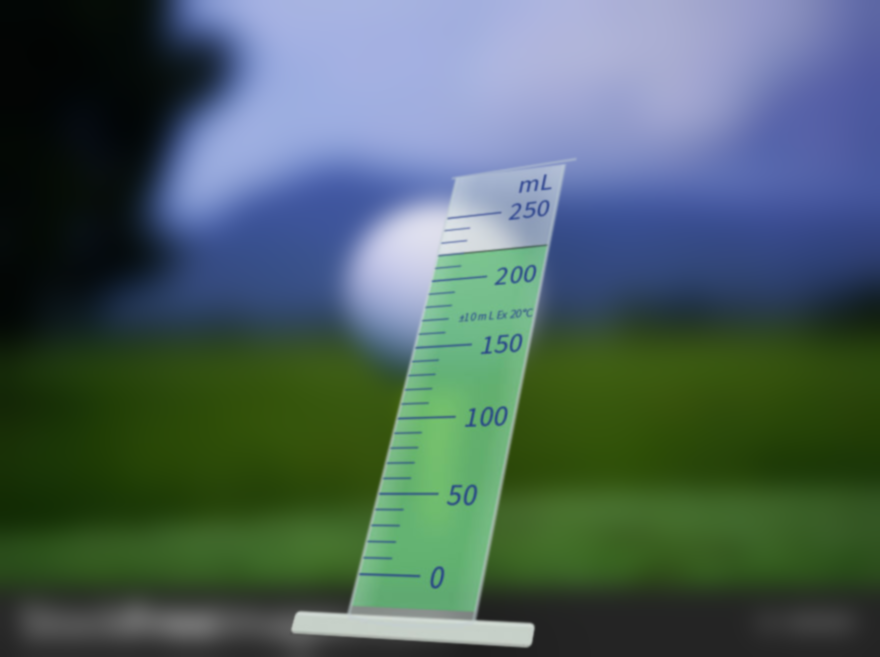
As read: 220; mL
